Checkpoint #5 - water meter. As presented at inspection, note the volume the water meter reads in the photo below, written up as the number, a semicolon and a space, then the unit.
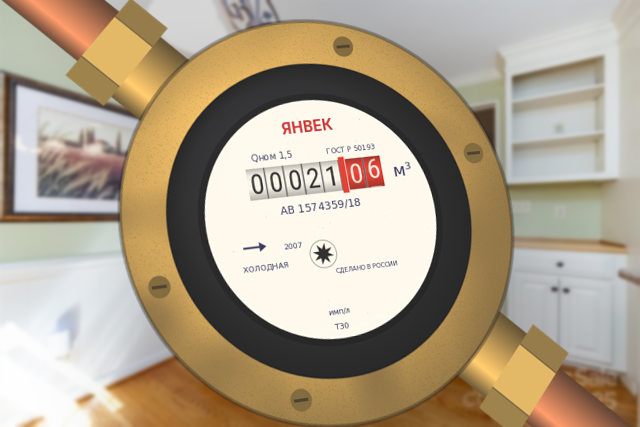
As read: 21.06; m³
